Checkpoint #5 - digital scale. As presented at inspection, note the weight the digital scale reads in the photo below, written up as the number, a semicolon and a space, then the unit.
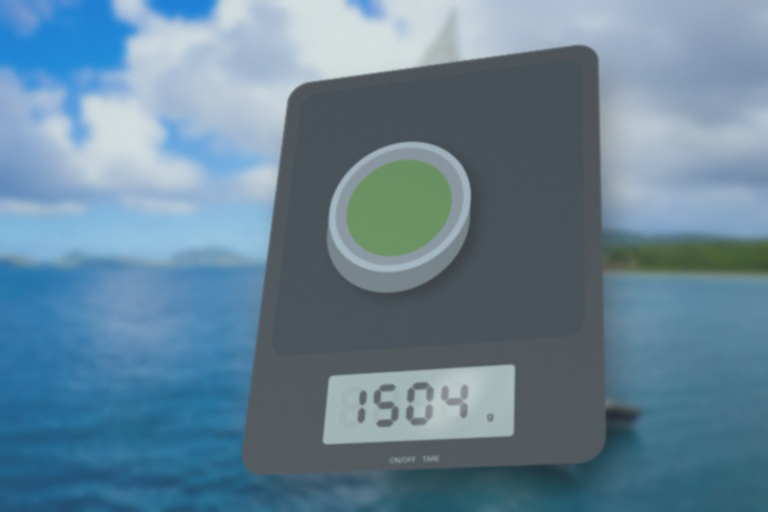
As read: 1504; g
